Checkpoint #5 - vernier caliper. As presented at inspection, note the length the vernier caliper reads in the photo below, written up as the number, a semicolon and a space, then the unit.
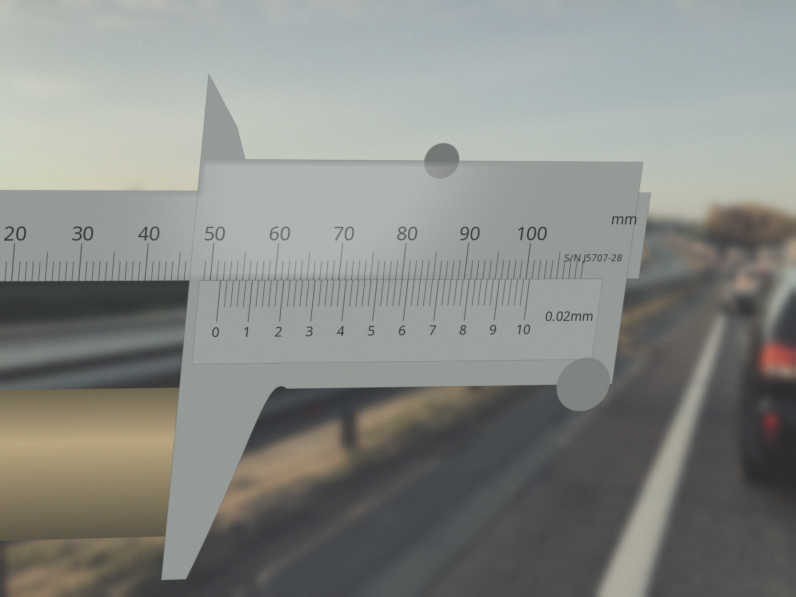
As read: 51.6; mm
